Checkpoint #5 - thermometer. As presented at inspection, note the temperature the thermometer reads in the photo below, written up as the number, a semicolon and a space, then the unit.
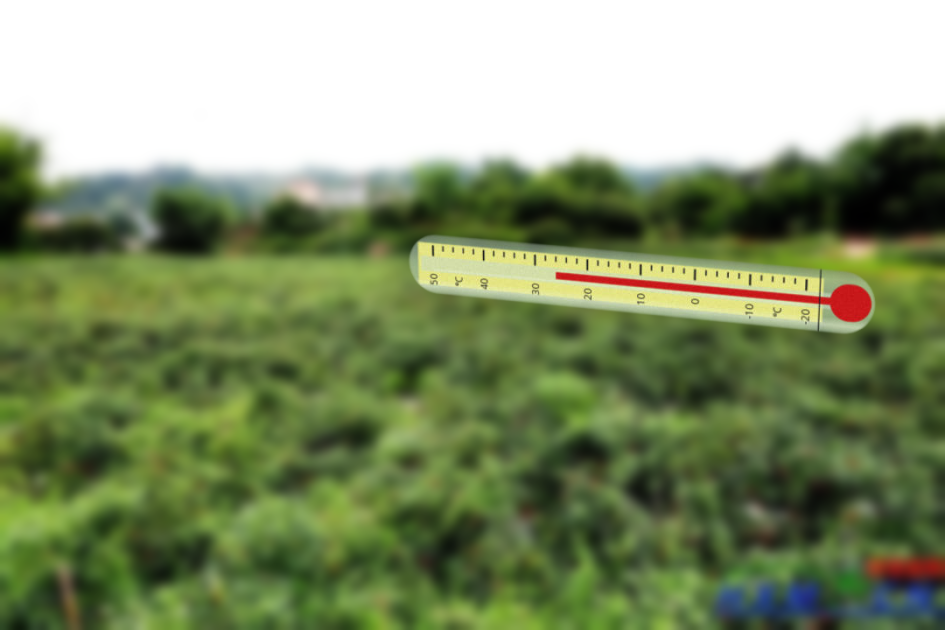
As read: 26; °C
